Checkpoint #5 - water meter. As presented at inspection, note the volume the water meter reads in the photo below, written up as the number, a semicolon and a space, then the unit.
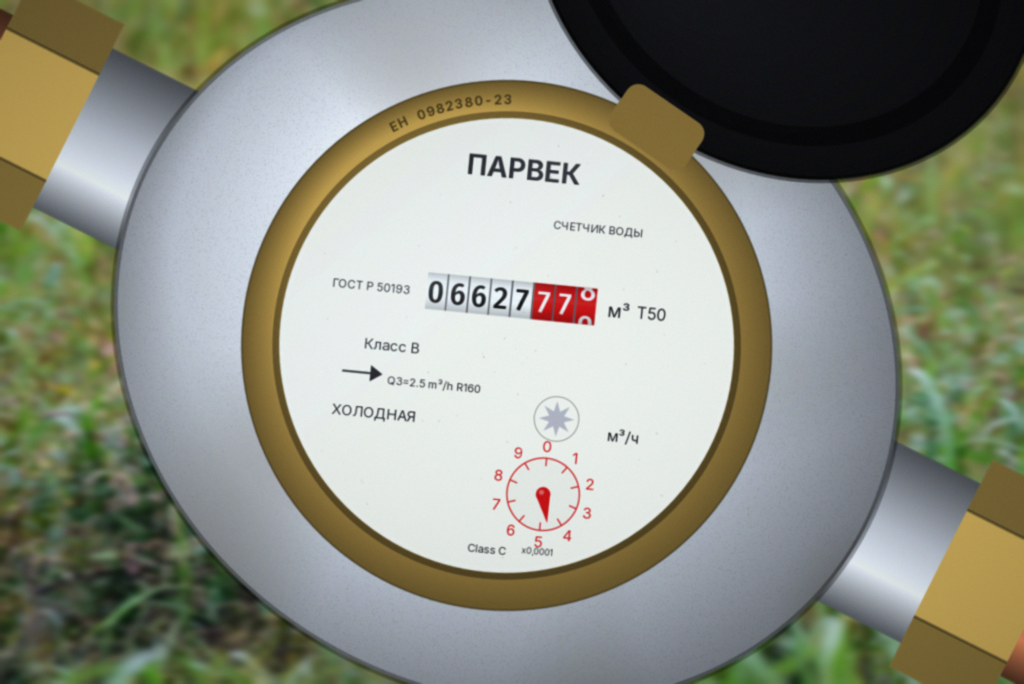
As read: 6627.7784; m³
